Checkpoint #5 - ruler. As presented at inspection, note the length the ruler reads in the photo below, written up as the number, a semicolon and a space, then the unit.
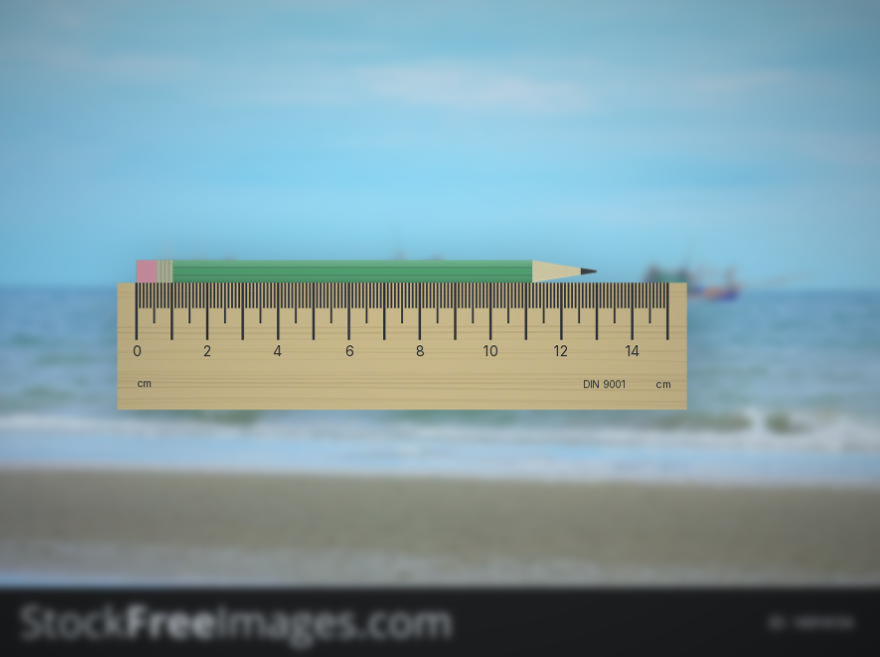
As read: 13; cm
